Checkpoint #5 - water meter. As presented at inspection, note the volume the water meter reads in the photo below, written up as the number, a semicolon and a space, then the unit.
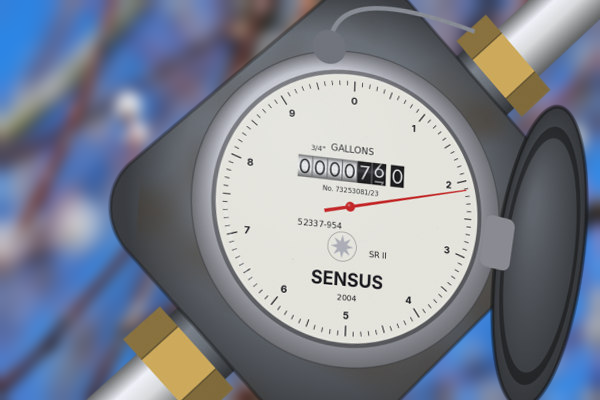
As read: 762.1; gal
